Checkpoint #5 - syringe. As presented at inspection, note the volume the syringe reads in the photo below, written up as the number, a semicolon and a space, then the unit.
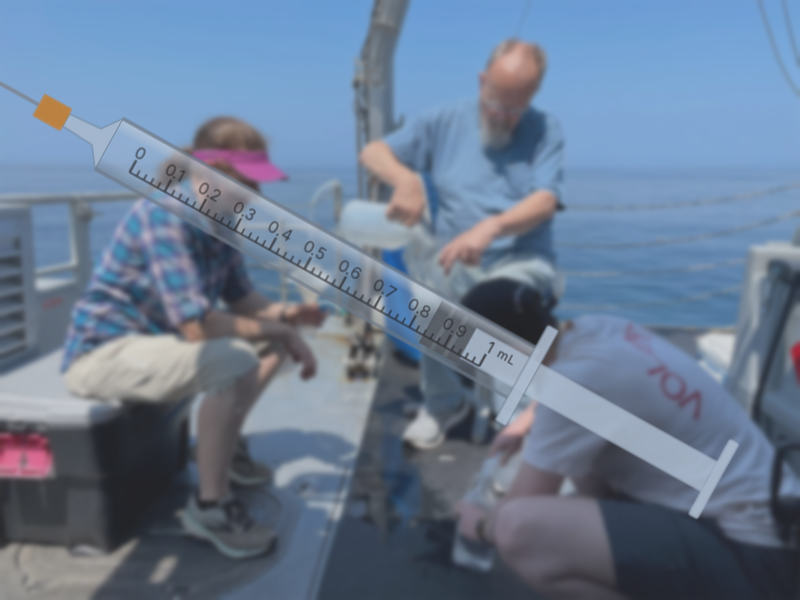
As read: 0.84; mL
